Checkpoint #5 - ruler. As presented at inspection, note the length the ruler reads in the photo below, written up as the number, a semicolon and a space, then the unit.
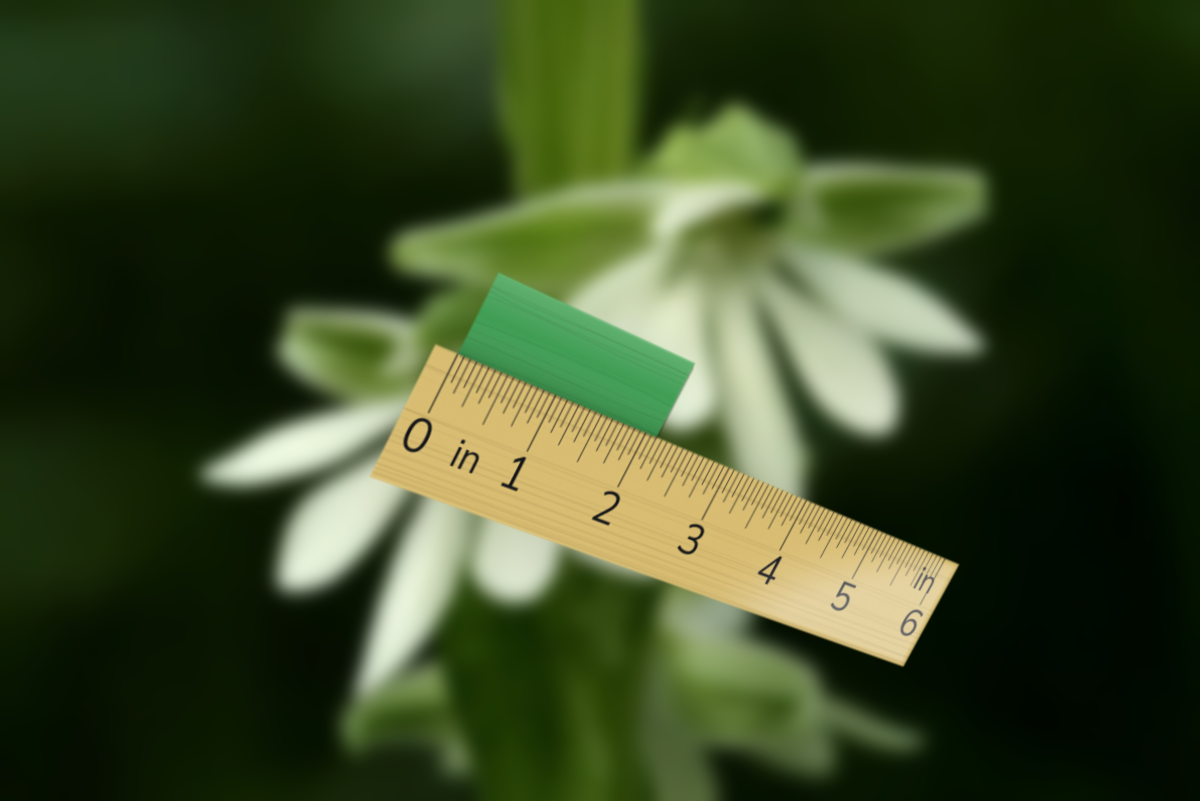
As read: 2.125; in
